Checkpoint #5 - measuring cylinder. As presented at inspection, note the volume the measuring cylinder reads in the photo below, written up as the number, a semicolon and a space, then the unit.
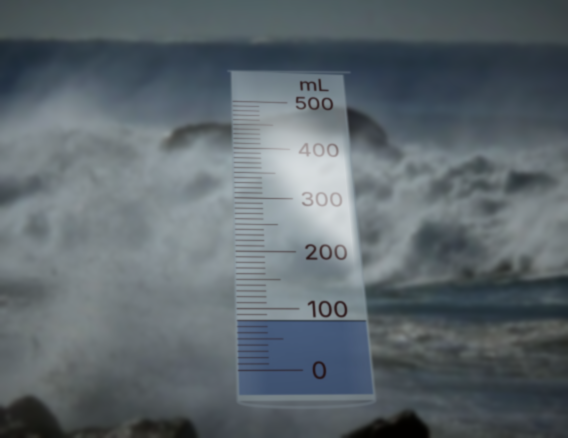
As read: 80; mL
